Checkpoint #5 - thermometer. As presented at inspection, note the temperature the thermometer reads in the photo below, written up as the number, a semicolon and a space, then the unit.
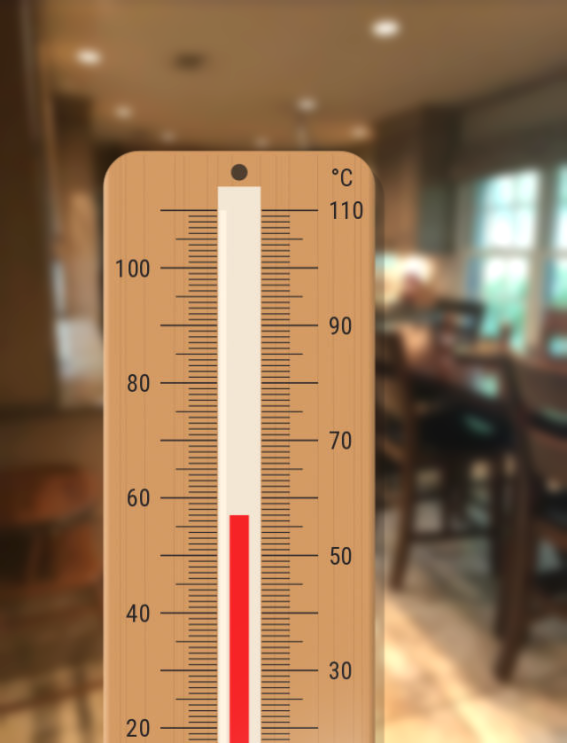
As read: 57; °C
